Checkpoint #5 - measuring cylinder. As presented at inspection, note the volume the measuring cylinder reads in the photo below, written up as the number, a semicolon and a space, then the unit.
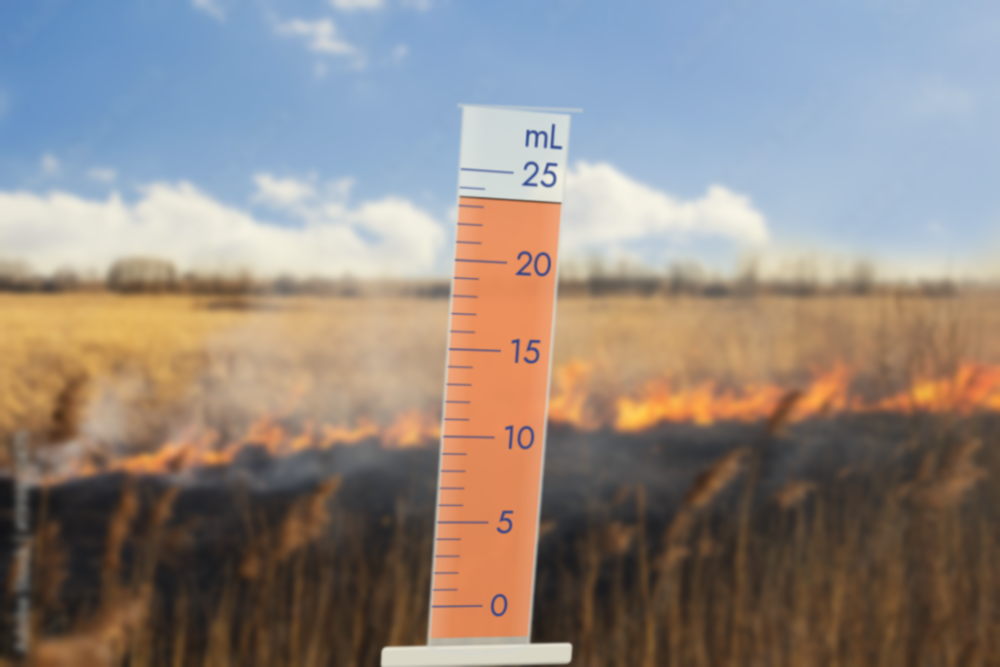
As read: 23.5; mL
